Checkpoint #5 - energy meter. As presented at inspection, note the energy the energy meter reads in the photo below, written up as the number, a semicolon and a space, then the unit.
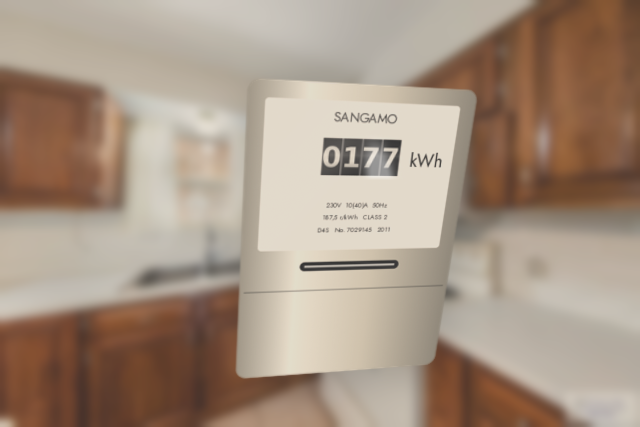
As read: 177; kWh
